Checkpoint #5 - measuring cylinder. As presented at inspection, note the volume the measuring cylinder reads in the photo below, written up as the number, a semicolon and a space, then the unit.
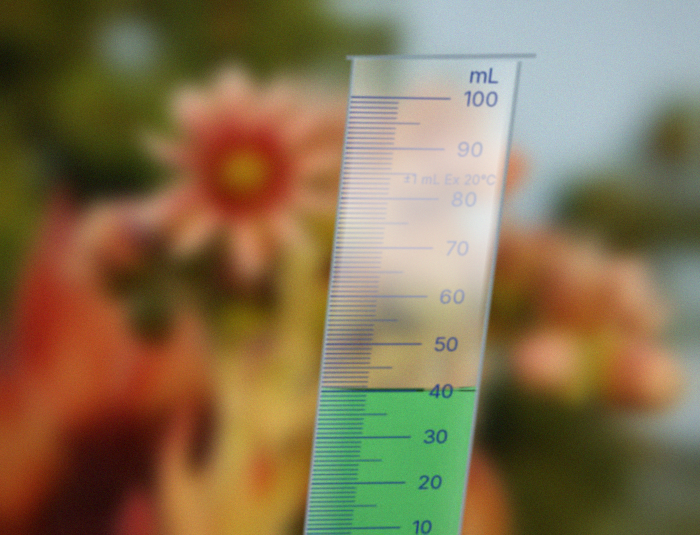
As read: 40; mL
